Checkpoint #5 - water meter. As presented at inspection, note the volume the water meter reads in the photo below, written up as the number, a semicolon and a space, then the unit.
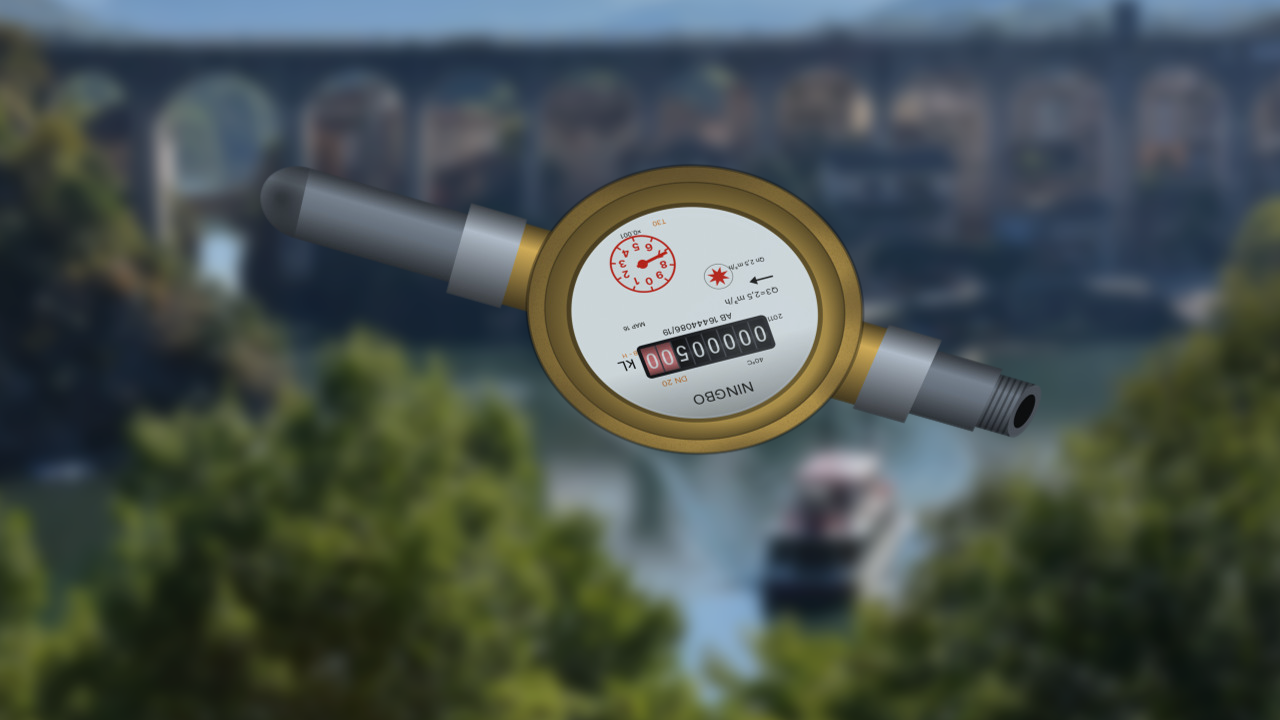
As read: 5.007; kL
